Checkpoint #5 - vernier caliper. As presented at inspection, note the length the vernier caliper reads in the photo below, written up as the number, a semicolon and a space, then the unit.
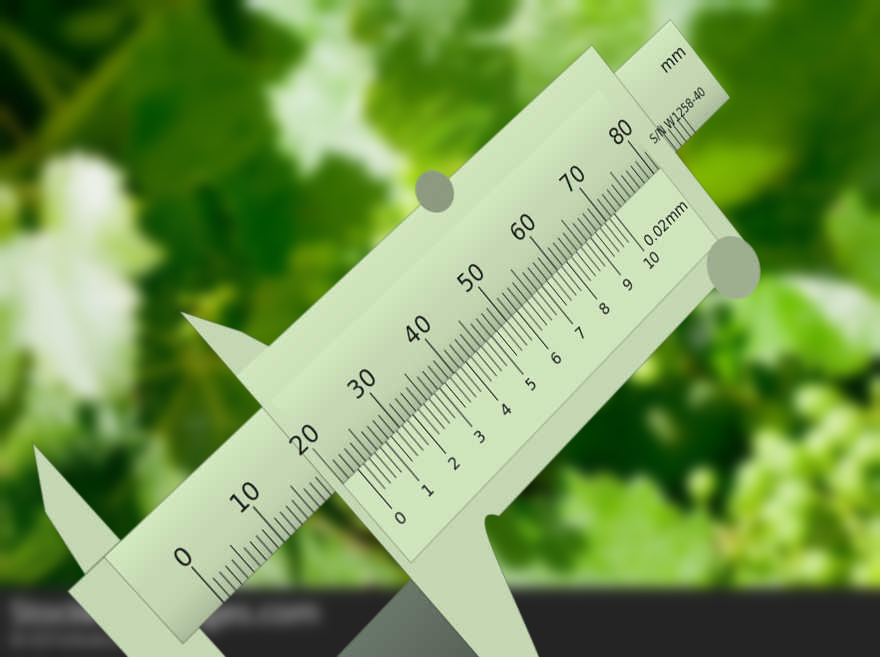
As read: 22.6; mm
